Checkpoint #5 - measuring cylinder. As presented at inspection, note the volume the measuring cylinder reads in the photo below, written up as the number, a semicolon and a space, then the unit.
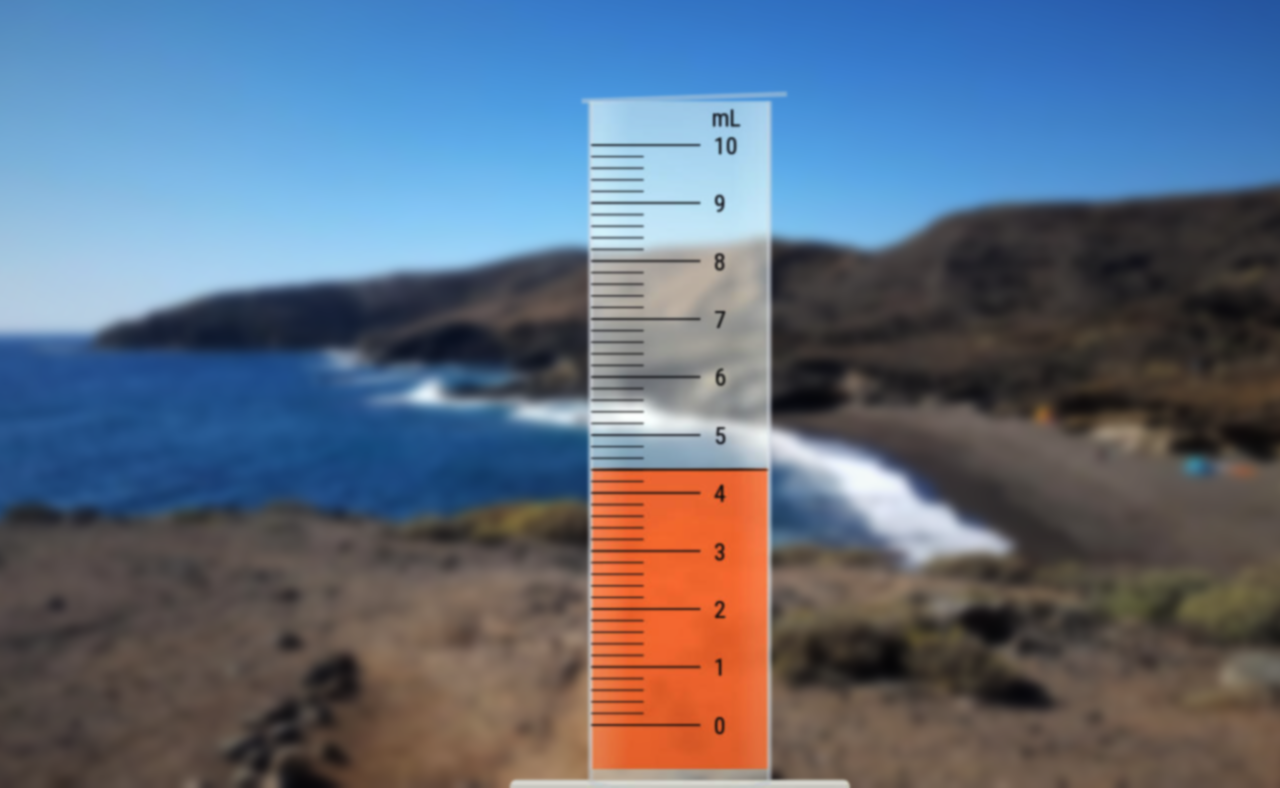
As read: 4.4; mL
